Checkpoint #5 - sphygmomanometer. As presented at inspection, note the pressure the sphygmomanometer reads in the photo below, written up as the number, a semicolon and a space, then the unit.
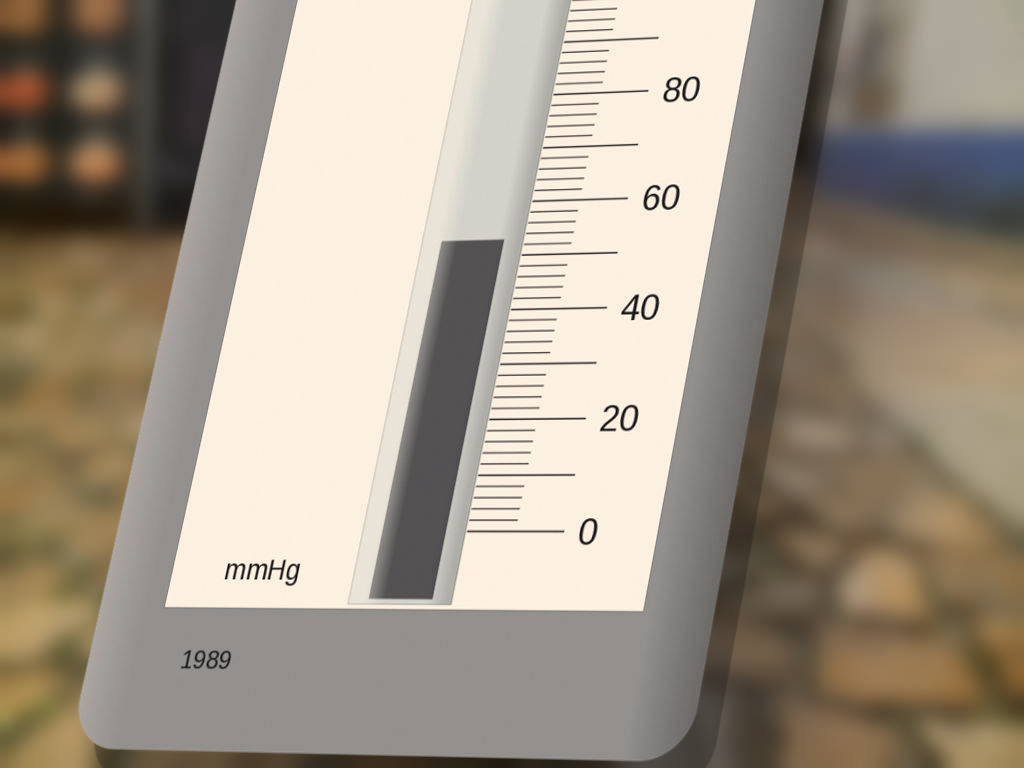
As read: 53; mmHg
